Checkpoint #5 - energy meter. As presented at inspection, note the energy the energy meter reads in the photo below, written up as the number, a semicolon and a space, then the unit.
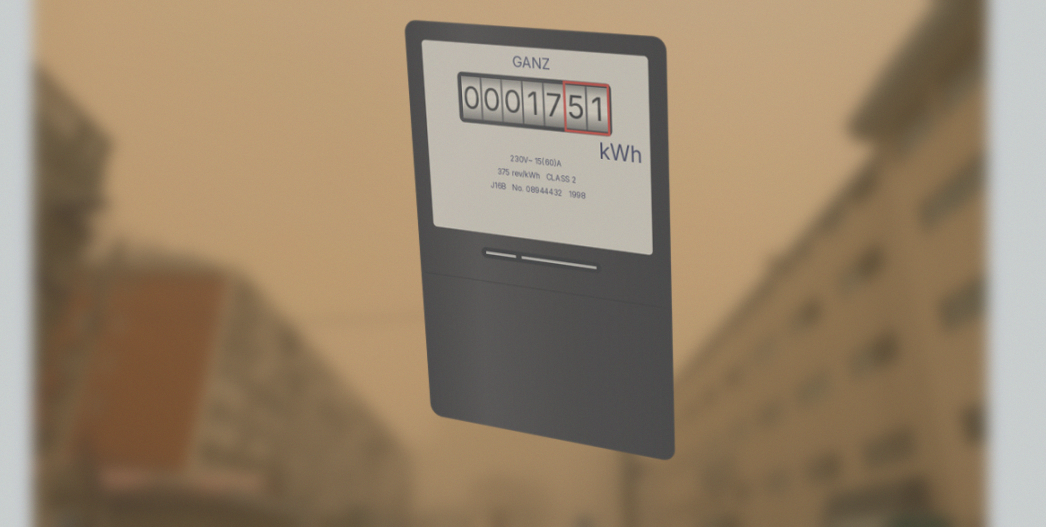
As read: 17.51; kWh
